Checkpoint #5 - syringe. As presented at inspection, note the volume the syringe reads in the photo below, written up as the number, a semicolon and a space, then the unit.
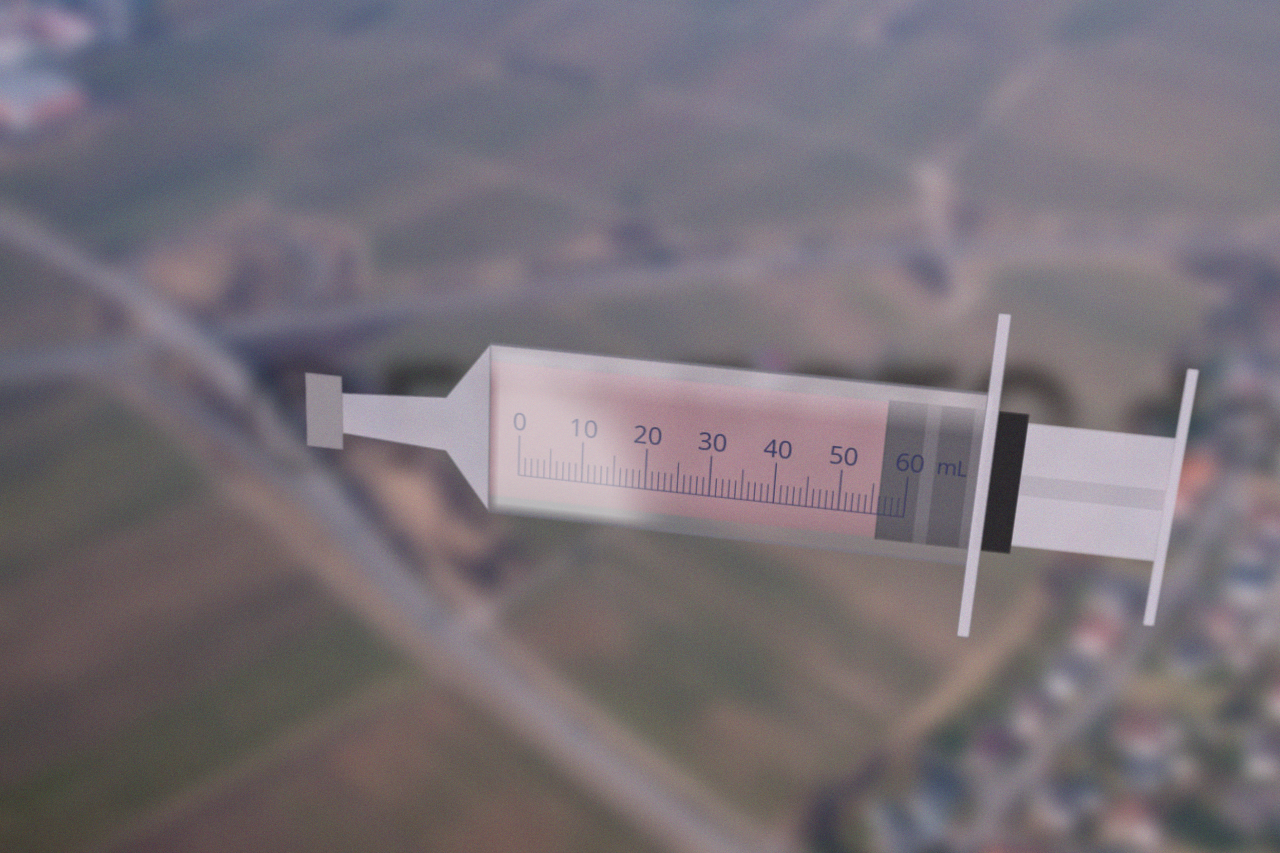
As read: 56; mL
